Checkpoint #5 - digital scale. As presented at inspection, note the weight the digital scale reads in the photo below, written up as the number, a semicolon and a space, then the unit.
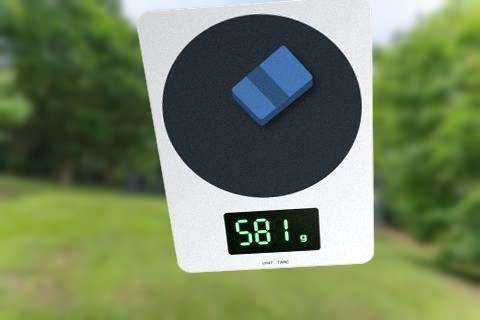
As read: 581; g
